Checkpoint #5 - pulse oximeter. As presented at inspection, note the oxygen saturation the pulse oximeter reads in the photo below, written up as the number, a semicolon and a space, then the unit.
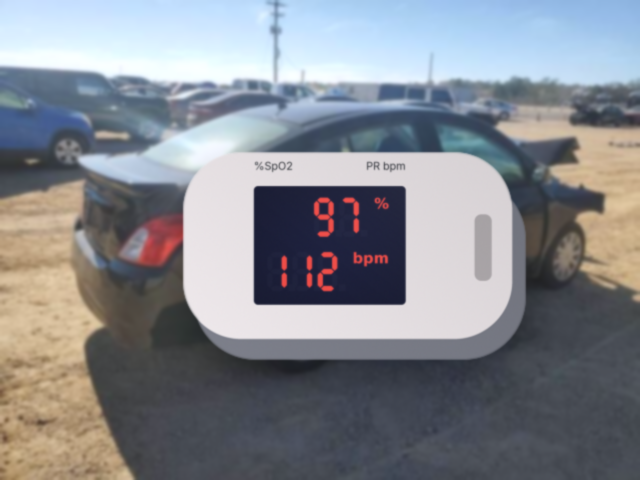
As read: 97; %
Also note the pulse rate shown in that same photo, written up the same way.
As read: 112; bpm
